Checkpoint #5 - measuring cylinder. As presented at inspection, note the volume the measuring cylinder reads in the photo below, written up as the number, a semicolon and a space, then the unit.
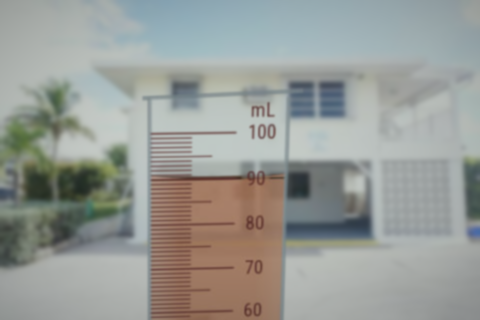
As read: 90; mL
